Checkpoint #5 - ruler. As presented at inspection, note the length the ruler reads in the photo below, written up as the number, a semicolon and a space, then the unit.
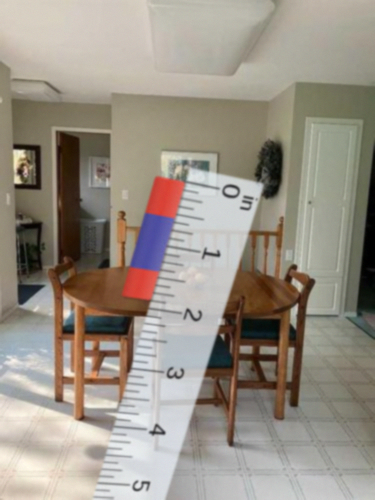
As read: 1.875; in
